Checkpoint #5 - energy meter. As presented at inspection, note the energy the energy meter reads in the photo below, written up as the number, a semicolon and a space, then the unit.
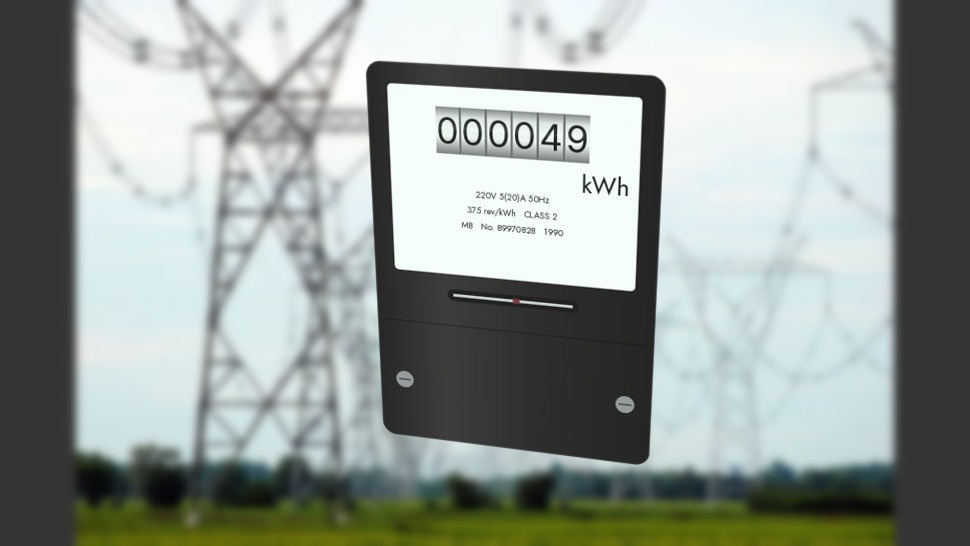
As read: 49; kWh
